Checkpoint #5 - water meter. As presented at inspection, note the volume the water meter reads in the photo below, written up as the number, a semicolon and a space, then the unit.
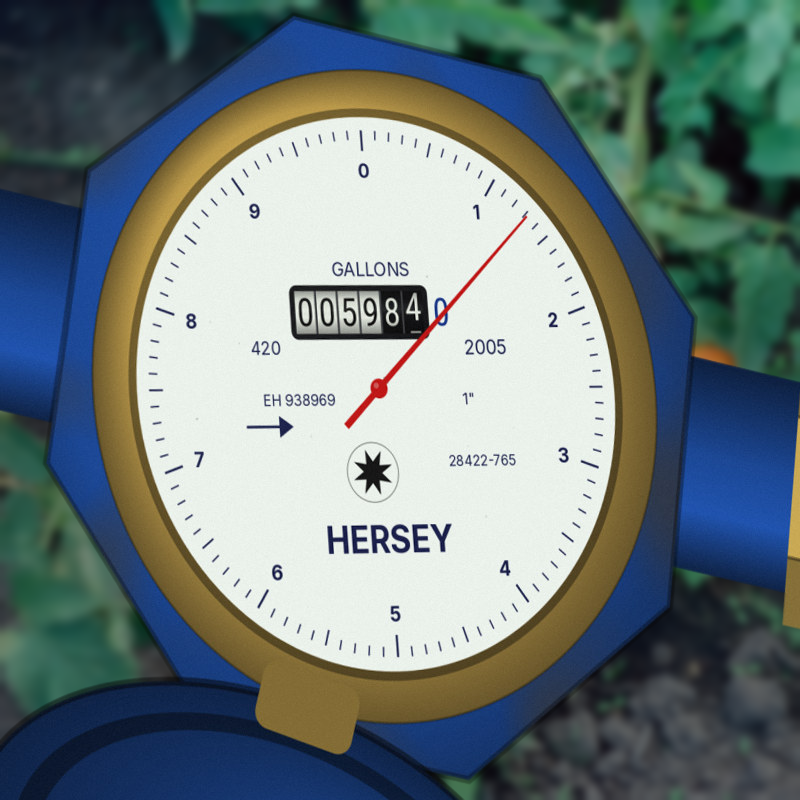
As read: 59841.3; gal
